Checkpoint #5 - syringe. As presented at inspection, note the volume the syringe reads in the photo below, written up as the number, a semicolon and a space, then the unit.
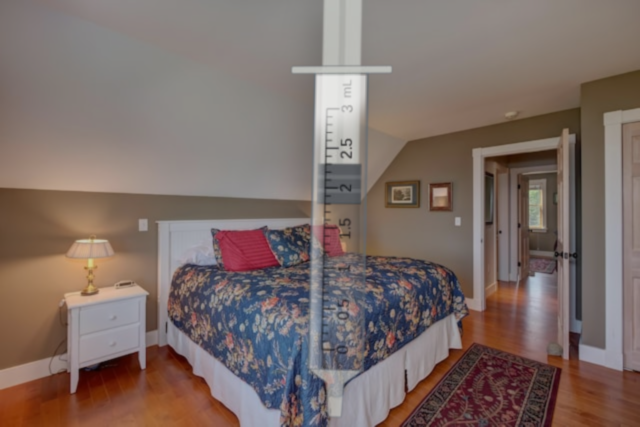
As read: 1.8; mL
